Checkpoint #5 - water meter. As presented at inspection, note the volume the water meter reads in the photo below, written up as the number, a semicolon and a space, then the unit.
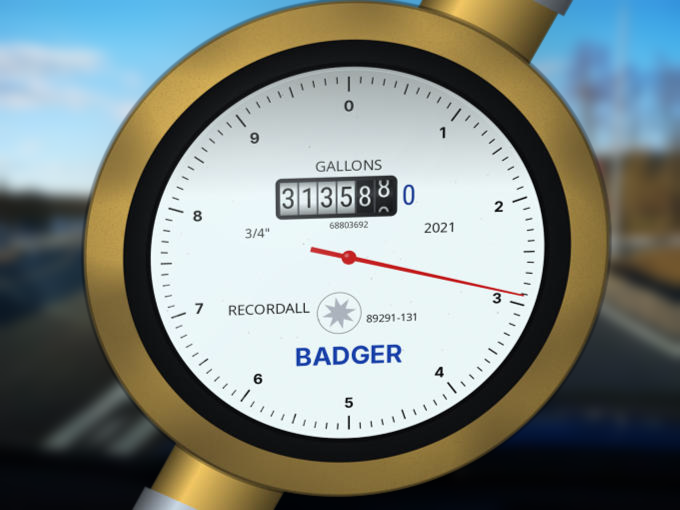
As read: 3135882.9; gal
